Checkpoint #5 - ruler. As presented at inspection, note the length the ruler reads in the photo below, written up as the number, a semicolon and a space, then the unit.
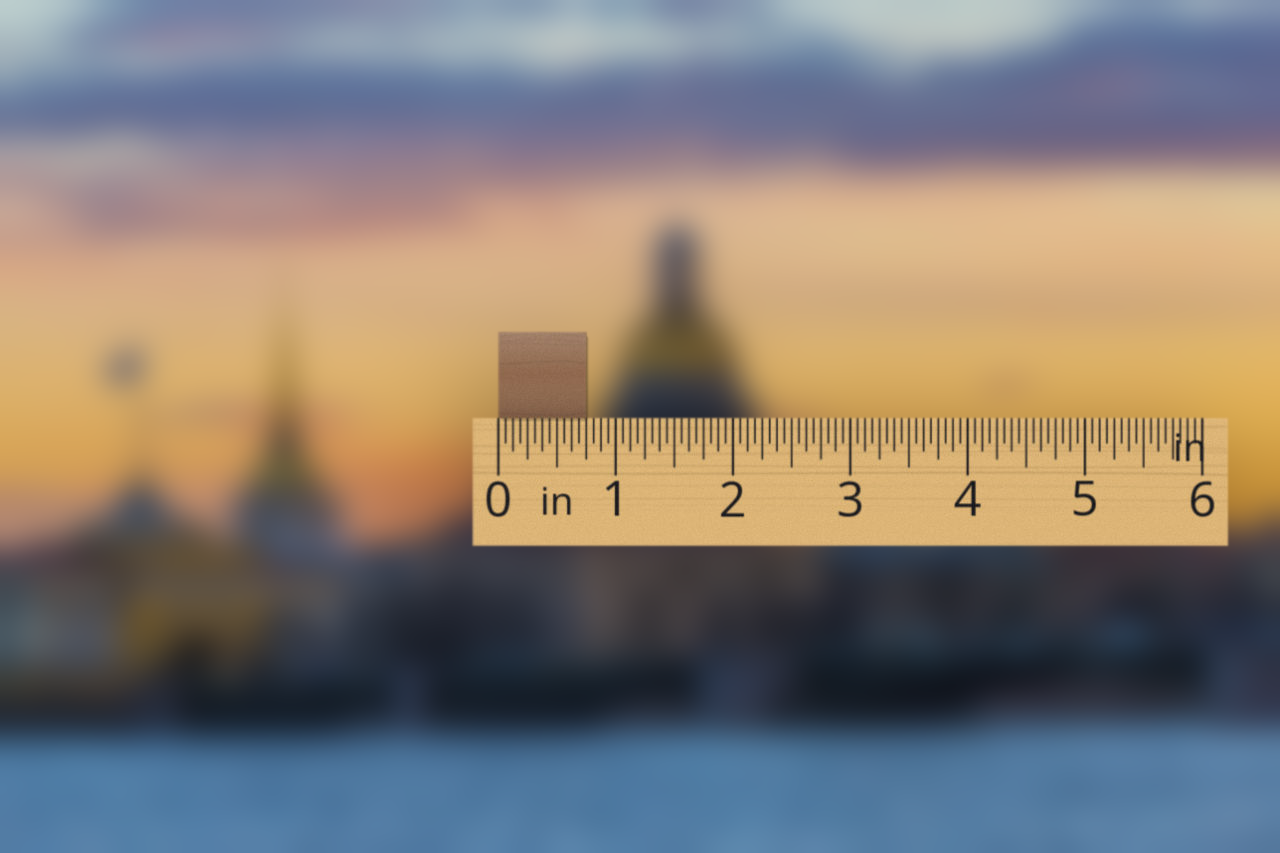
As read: 0.75; in
